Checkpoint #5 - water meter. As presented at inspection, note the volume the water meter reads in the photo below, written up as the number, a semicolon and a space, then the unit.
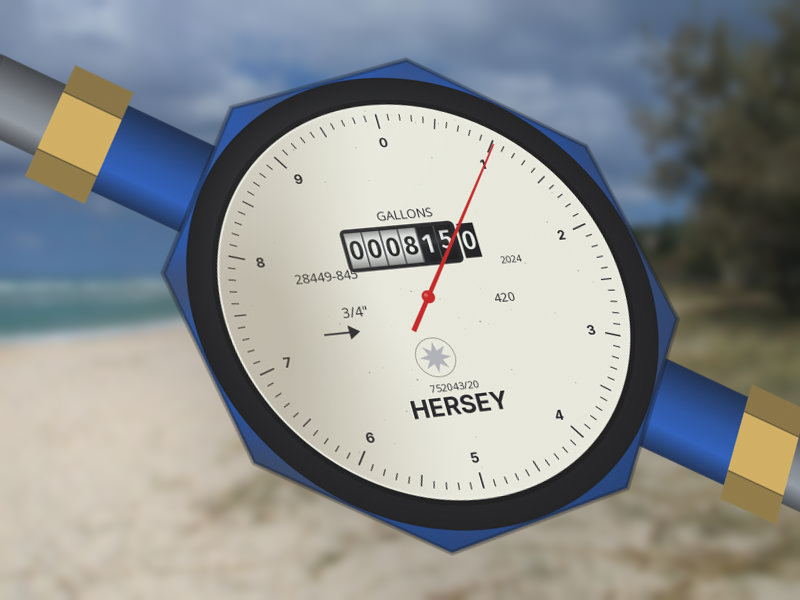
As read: 8151.0; gal
